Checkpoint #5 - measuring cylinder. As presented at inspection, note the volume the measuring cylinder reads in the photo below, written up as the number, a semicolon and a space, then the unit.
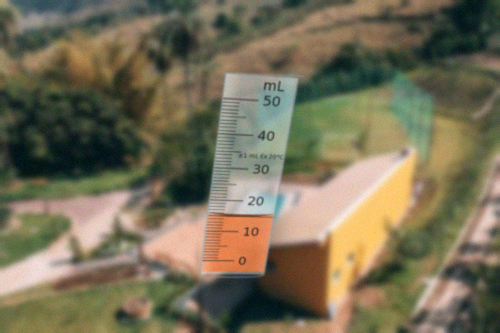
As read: 15; mL
